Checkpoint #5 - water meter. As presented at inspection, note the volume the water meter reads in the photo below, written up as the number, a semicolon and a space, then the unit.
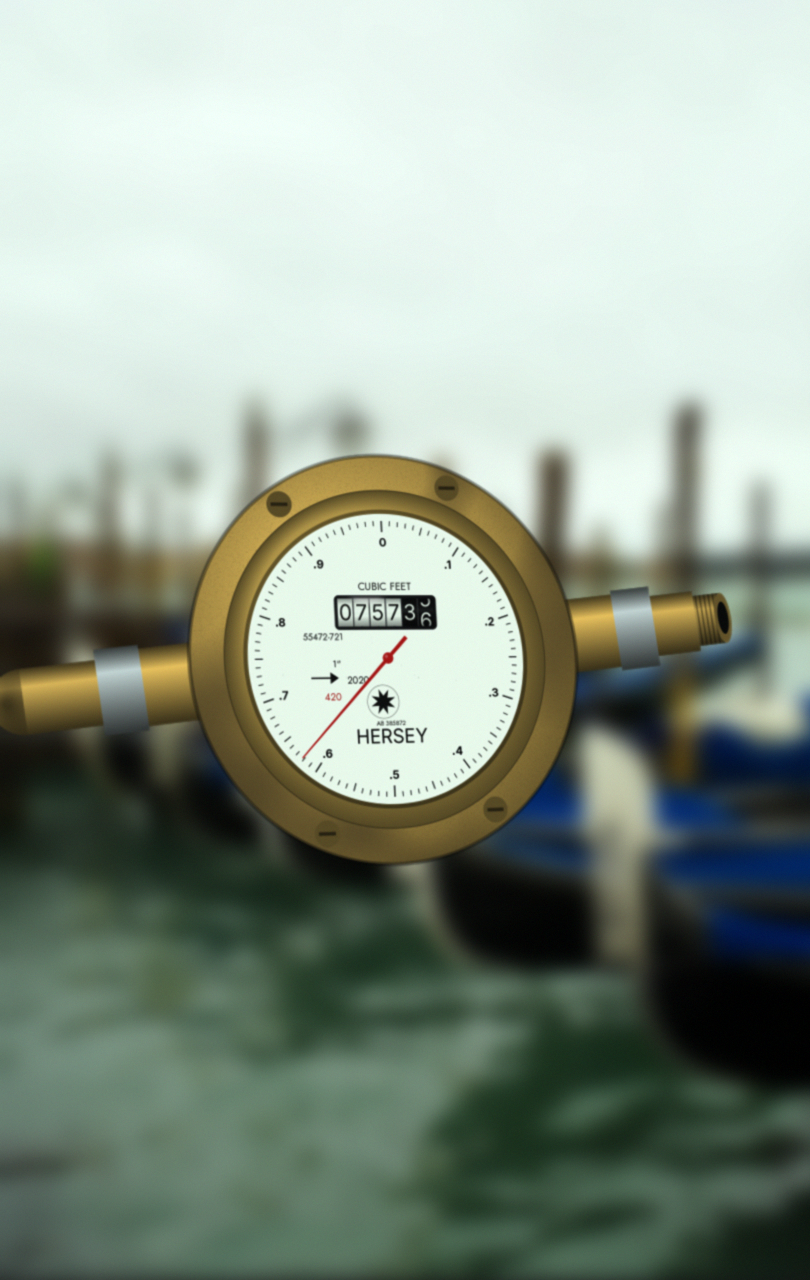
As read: 75735.62; ft³
